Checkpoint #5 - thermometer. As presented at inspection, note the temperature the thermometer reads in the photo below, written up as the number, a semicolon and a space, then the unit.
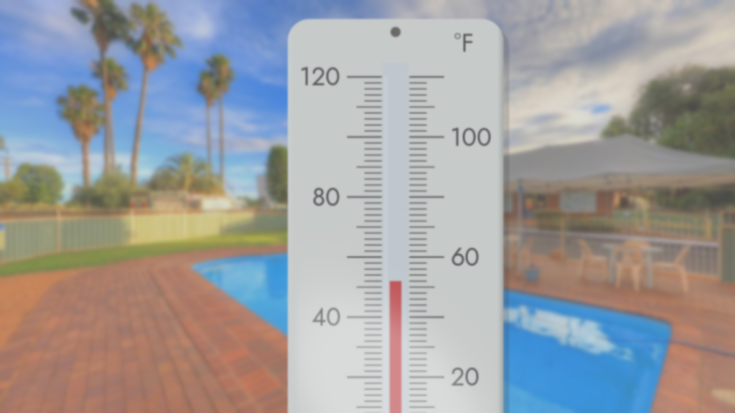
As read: 52; °F
